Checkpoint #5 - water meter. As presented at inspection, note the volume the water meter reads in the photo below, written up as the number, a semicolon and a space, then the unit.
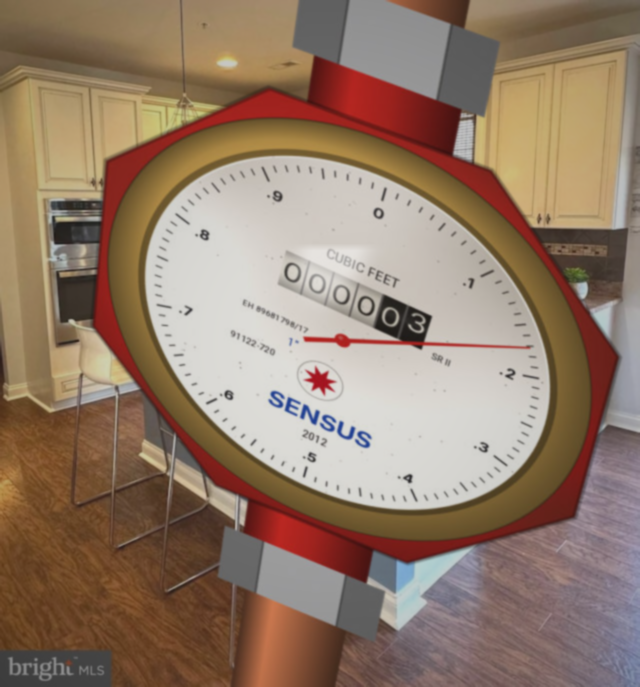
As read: 3.17; ft³
